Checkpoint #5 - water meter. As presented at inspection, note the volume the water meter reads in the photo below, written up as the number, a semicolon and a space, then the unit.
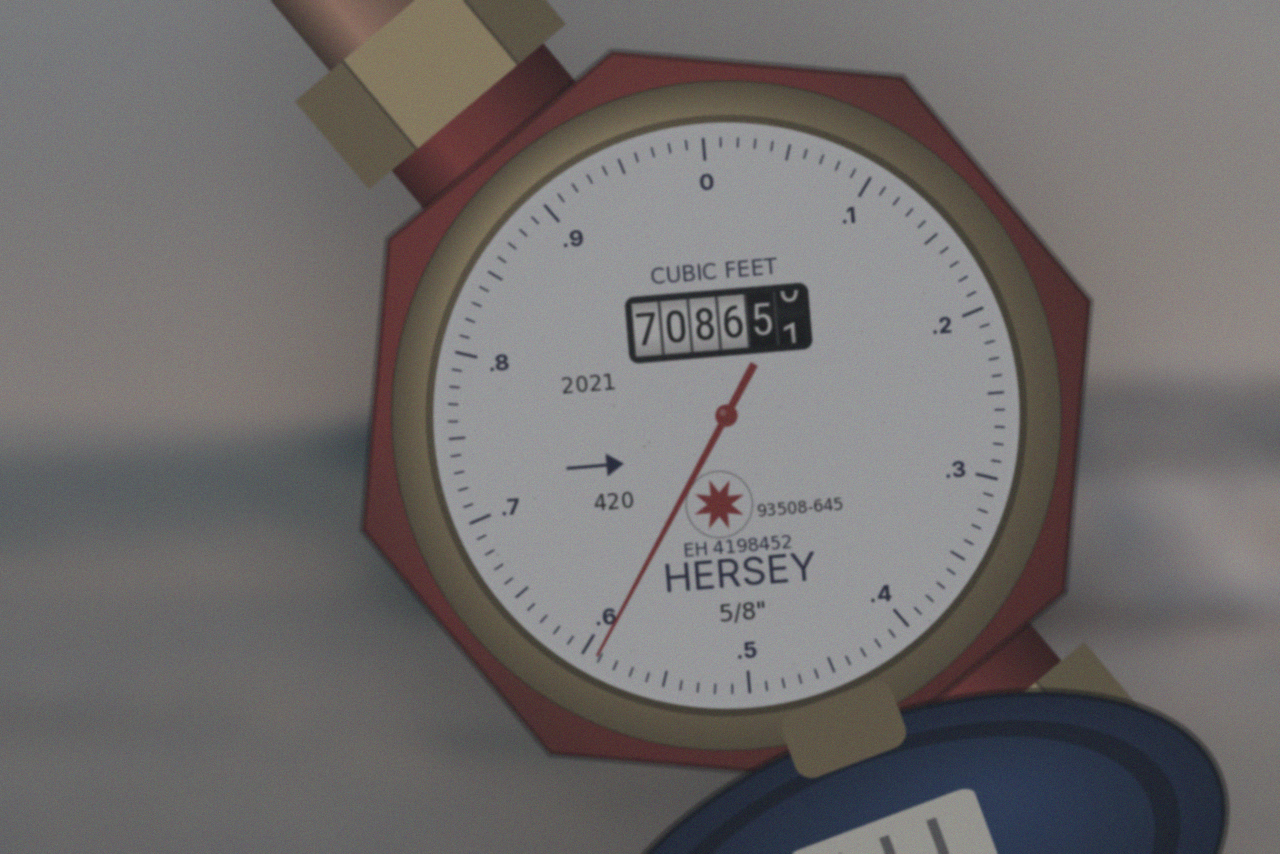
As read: 708650.59; ft³
